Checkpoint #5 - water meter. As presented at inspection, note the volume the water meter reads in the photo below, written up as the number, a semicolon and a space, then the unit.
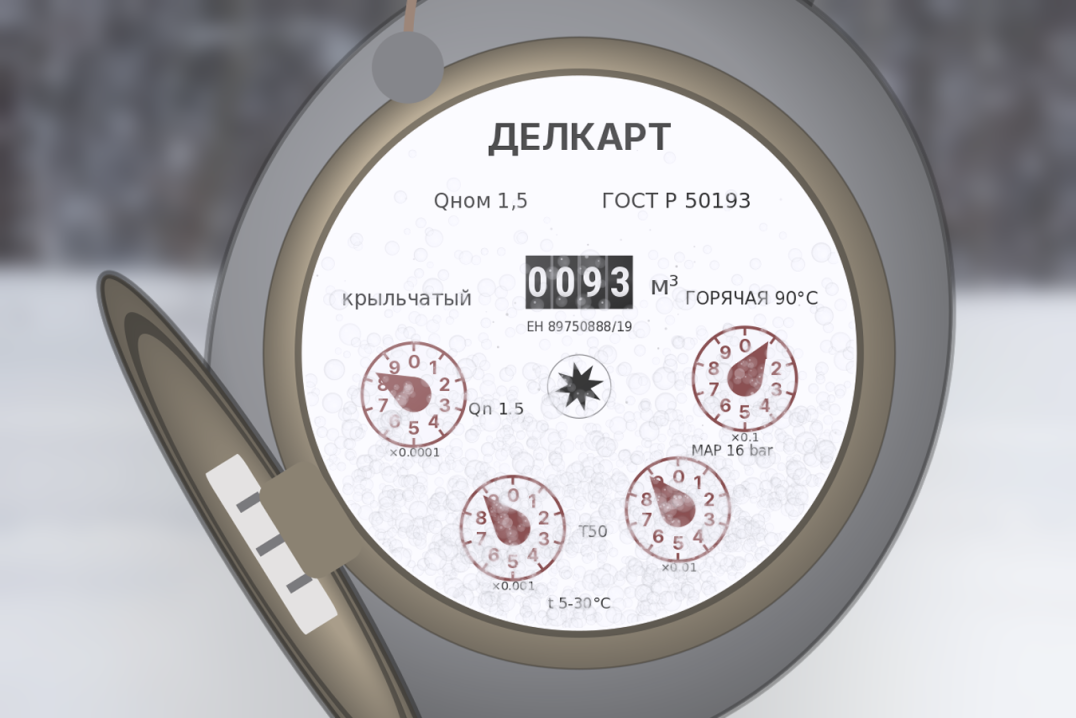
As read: 93.0888; m³
